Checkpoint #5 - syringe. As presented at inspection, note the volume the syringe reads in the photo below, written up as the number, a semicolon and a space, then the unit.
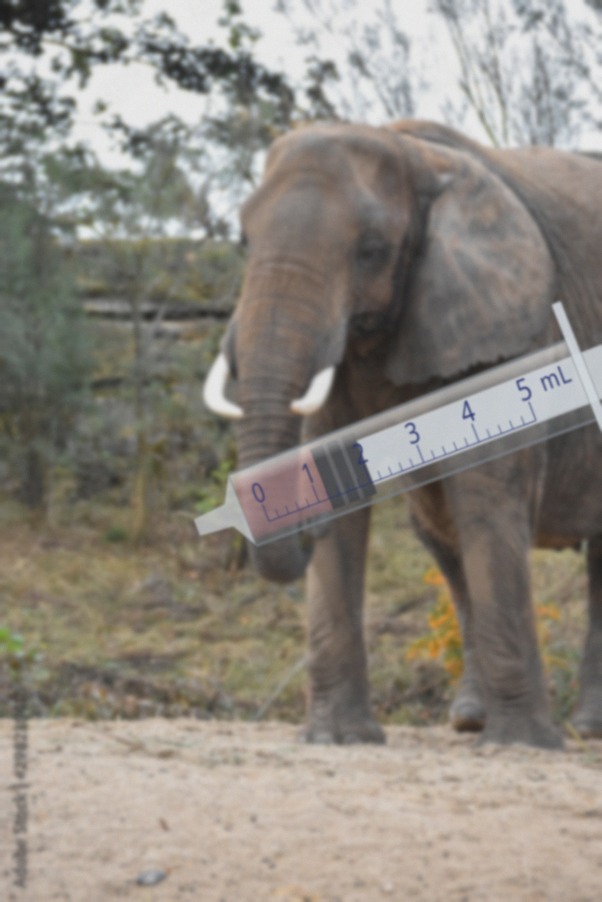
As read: 1.2; mL
